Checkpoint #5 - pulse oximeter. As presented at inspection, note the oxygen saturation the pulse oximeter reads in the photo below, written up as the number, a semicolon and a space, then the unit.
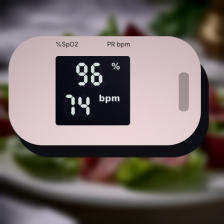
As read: 96; %
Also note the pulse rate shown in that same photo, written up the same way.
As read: 74; bpm
